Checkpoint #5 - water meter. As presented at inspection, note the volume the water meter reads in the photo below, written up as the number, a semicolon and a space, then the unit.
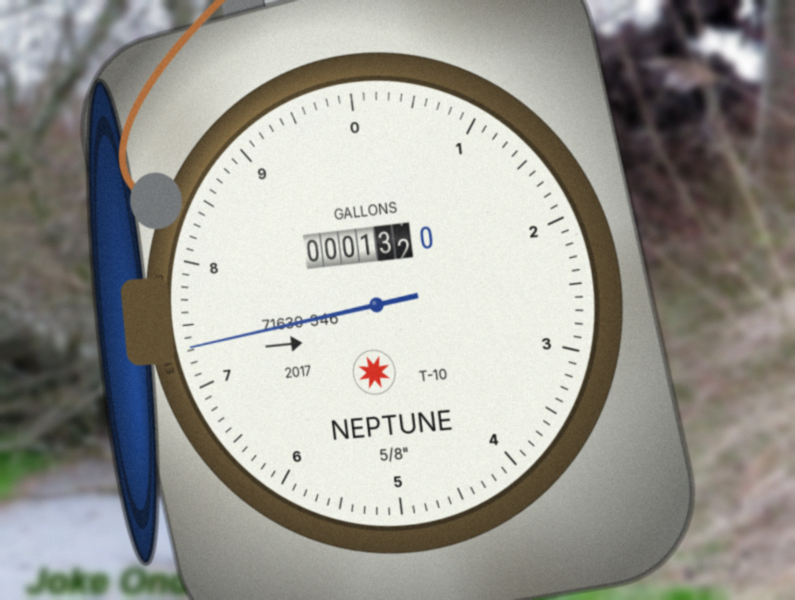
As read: 1317.3; gal
